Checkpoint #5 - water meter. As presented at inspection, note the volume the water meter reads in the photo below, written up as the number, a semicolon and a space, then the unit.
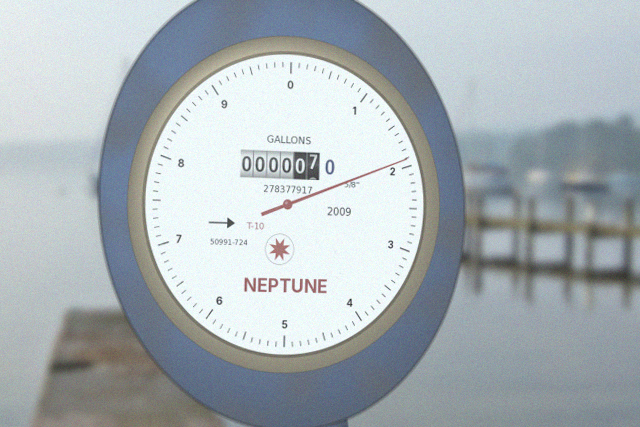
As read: 71.9; gal
